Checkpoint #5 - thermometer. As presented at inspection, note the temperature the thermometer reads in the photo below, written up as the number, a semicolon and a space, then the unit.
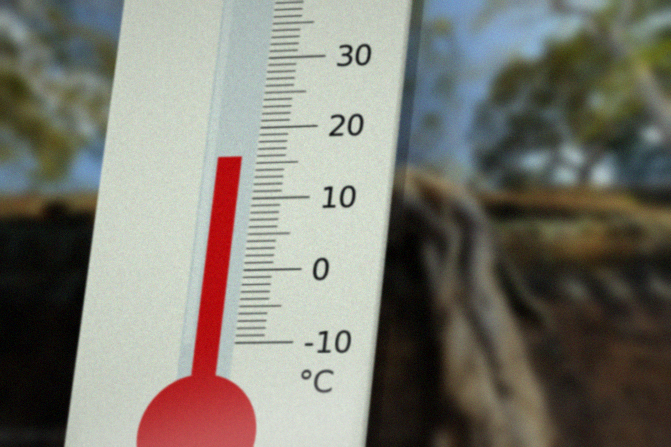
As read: 16; °C
